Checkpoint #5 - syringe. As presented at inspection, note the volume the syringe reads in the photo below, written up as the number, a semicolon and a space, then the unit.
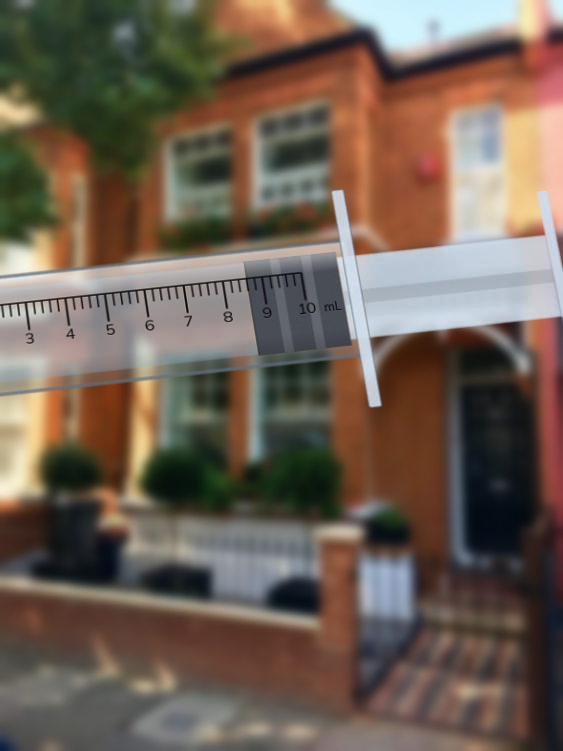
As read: 8.6; mL
